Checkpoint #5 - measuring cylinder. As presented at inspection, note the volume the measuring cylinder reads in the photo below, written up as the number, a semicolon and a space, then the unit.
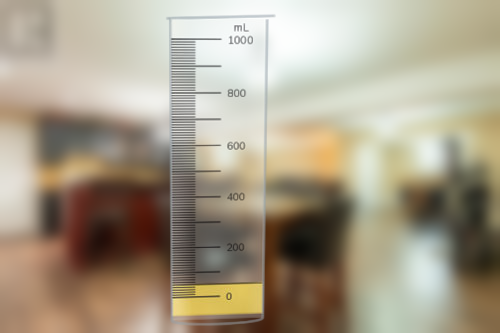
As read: 50; mL
